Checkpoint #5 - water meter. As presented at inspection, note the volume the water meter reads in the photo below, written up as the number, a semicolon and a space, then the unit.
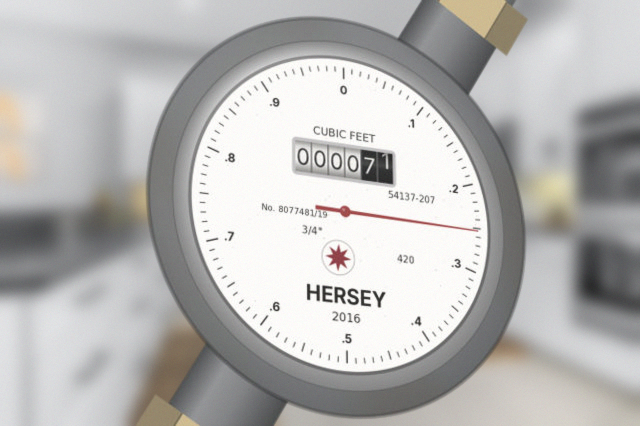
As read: 71.25; ft³
